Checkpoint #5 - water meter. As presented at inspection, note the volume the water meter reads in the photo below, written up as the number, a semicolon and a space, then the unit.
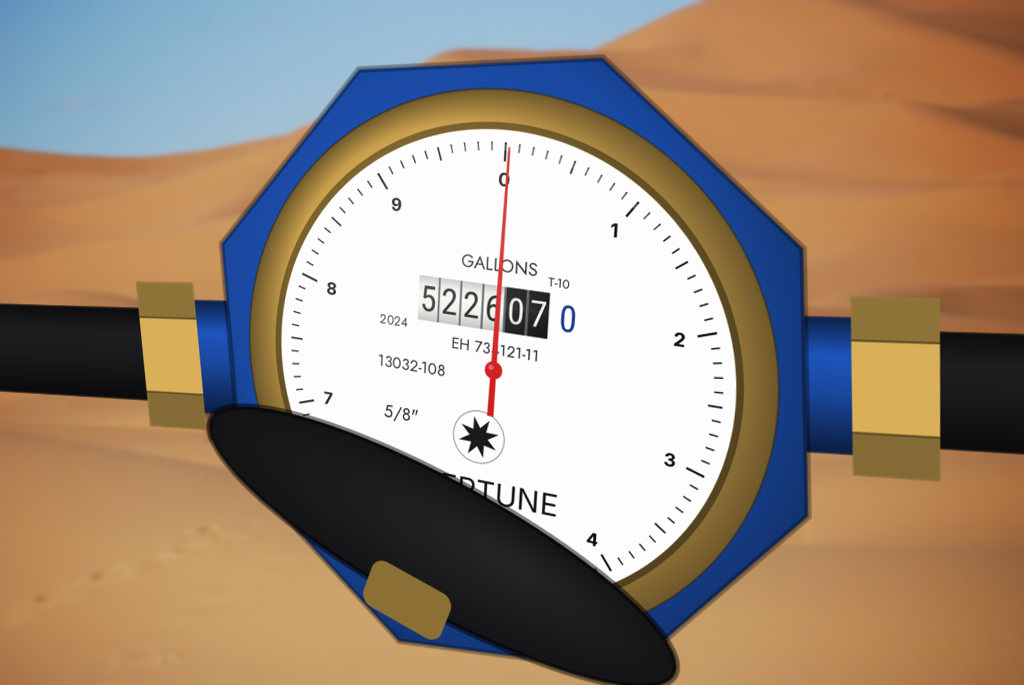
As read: 5226070.0; gal
